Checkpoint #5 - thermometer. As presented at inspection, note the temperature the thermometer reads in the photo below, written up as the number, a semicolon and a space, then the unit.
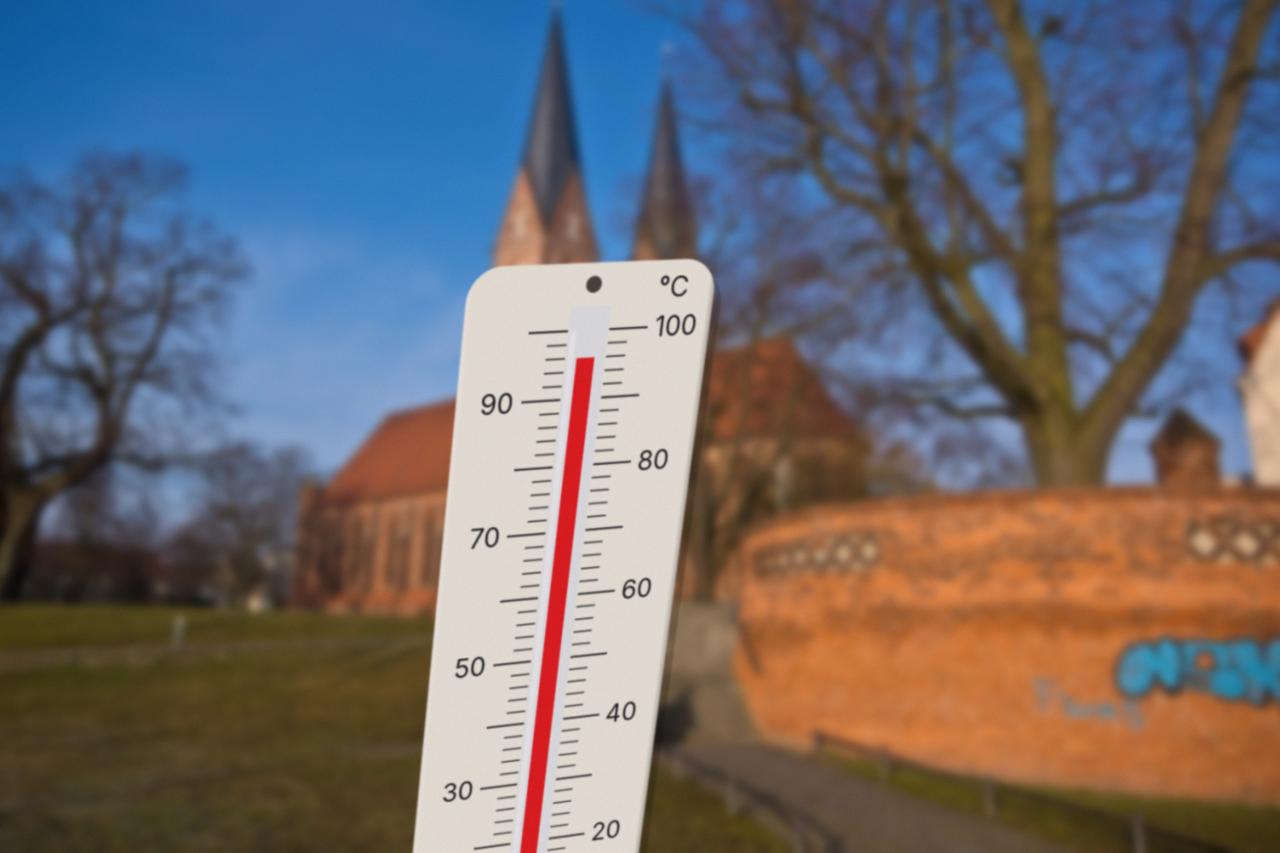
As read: 96; °C
